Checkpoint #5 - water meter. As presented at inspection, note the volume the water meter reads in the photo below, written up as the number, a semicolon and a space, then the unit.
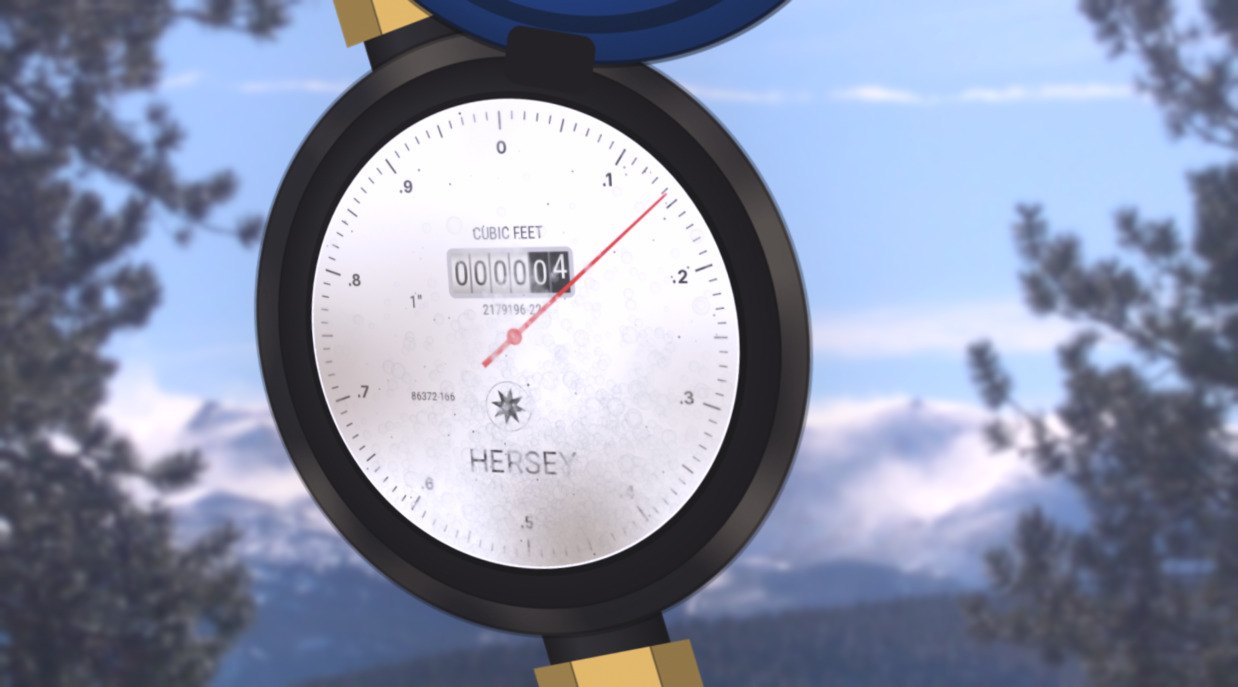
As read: 4.14; ft³
